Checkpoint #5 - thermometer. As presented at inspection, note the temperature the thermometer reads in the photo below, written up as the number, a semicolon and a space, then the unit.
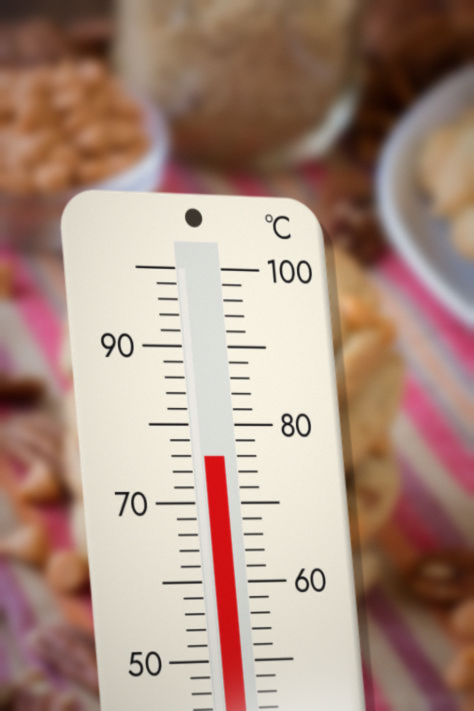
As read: 76; °C
